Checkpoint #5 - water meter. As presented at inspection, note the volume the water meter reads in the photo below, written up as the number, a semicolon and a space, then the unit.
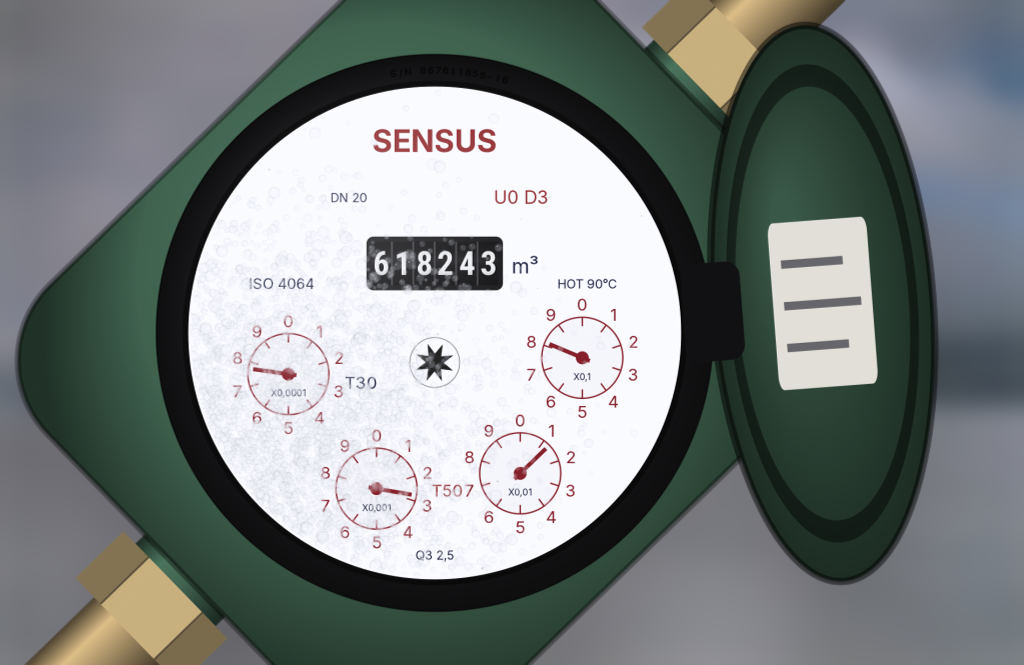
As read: 618243.8127; m³
